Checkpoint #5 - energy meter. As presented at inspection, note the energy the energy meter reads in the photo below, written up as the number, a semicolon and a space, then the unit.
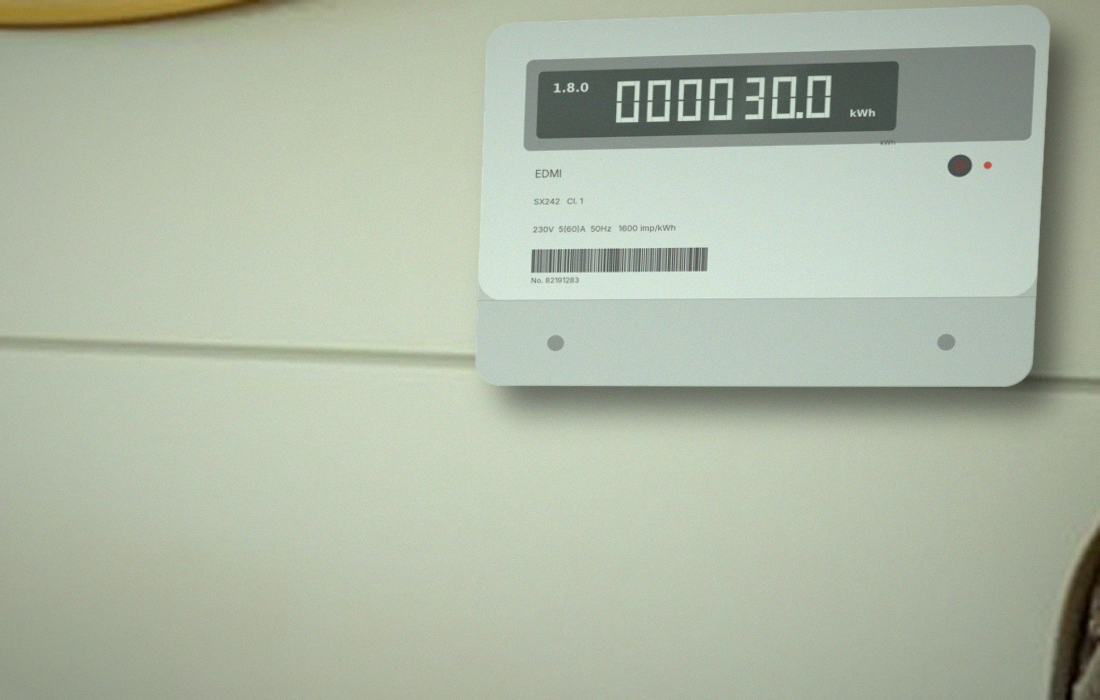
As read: 30.0; kWh
